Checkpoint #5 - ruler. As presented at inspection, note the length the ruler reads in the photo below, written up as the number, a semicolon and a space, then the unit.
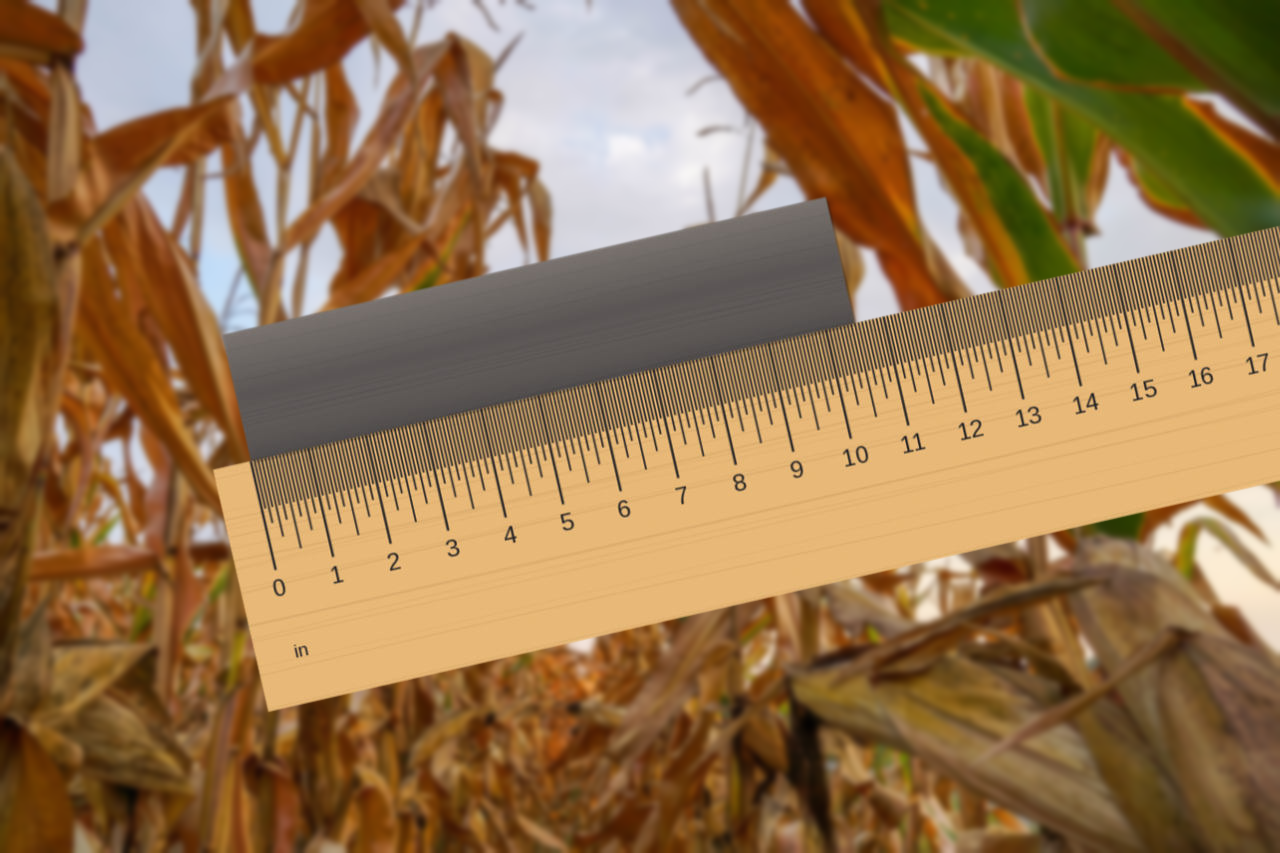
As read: 10.5; in
